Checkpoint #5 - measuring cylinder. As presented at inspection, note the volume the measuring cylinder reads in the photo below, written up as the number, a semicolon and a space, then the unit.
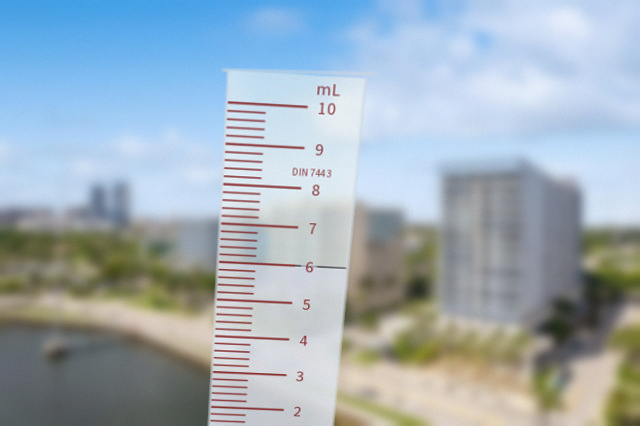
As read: 6; mL
